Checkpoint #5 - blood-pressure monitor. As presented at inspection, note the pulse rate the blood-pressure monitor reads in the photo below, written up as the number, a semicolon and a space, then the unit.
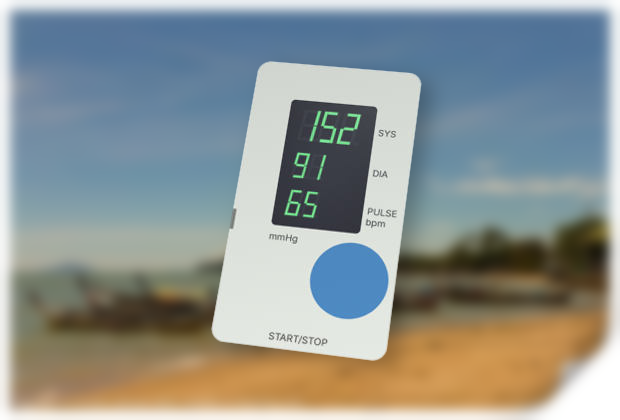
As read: 65; bpm
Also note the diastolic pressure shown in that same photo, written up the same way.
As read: 91; mmHg
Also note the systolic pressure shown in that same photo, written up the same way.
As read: 152; mmHg
